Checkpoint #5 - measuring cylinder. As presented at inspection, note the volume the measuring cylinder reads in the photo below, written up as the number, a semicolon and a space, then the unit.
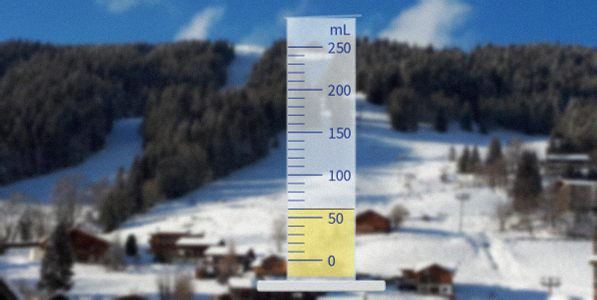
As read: 60; mL
